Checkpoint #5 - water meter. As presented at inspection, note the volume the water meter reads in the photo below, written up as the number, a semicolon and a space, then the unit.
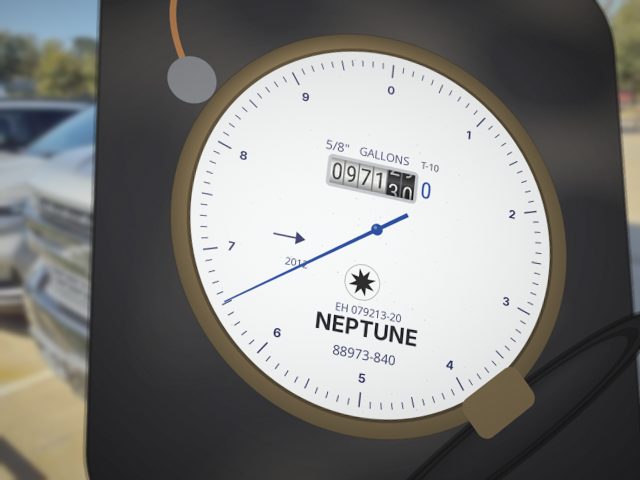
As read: 971296.5; gal
